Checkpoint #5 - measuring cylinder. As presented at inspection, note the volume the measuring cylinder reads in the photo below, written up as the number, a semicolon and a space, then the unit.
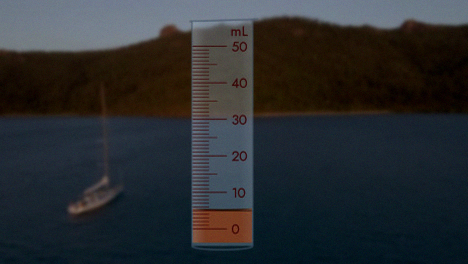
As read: 5; mL
